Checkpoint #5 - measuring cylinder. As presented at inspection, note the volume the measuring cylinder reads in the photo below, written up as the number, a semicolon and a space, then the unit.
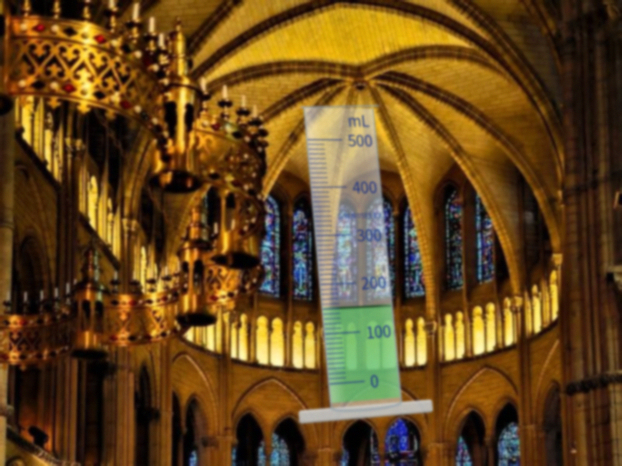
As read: 150; mL
